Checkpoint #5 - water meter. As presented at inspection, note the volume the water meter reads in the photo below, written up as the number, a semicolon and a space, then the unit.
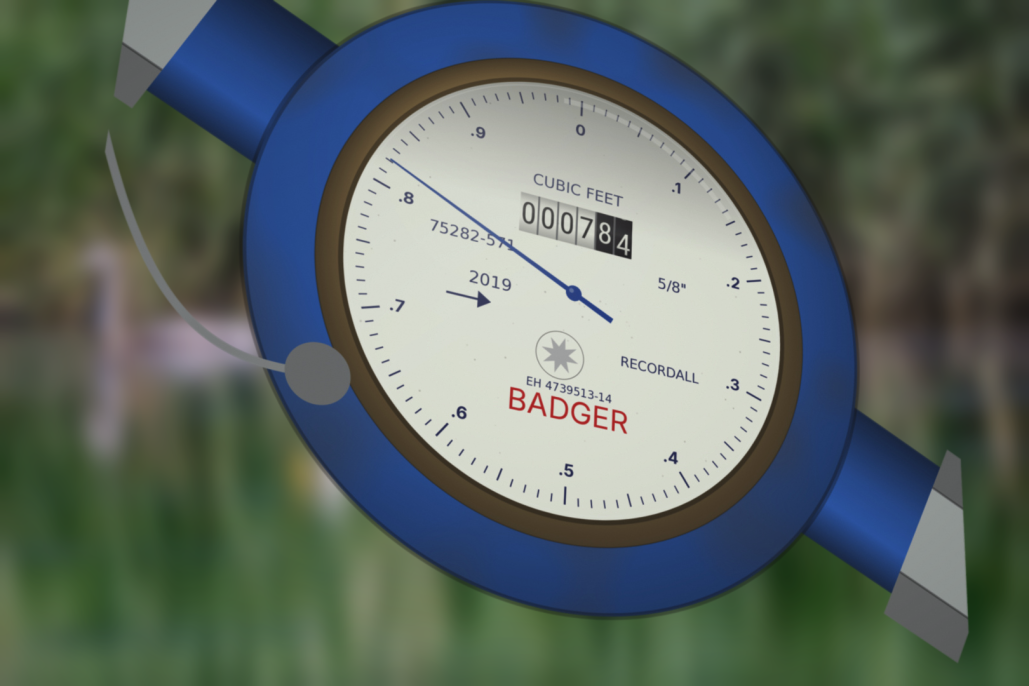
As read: 783.82; ft³
